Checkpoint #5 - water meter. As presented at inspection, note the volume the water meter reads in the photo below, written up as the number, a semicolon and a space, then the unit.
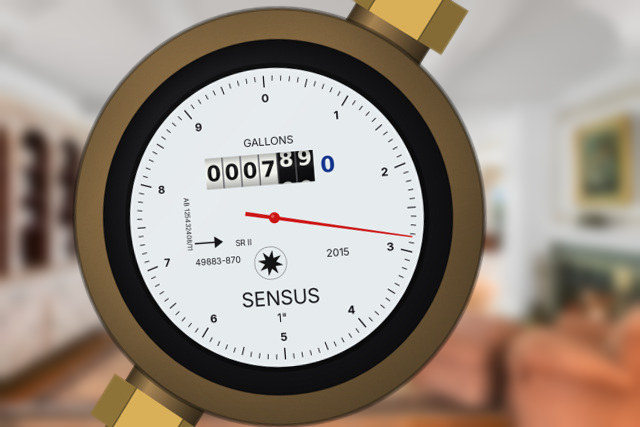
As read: 7892.8; gal
